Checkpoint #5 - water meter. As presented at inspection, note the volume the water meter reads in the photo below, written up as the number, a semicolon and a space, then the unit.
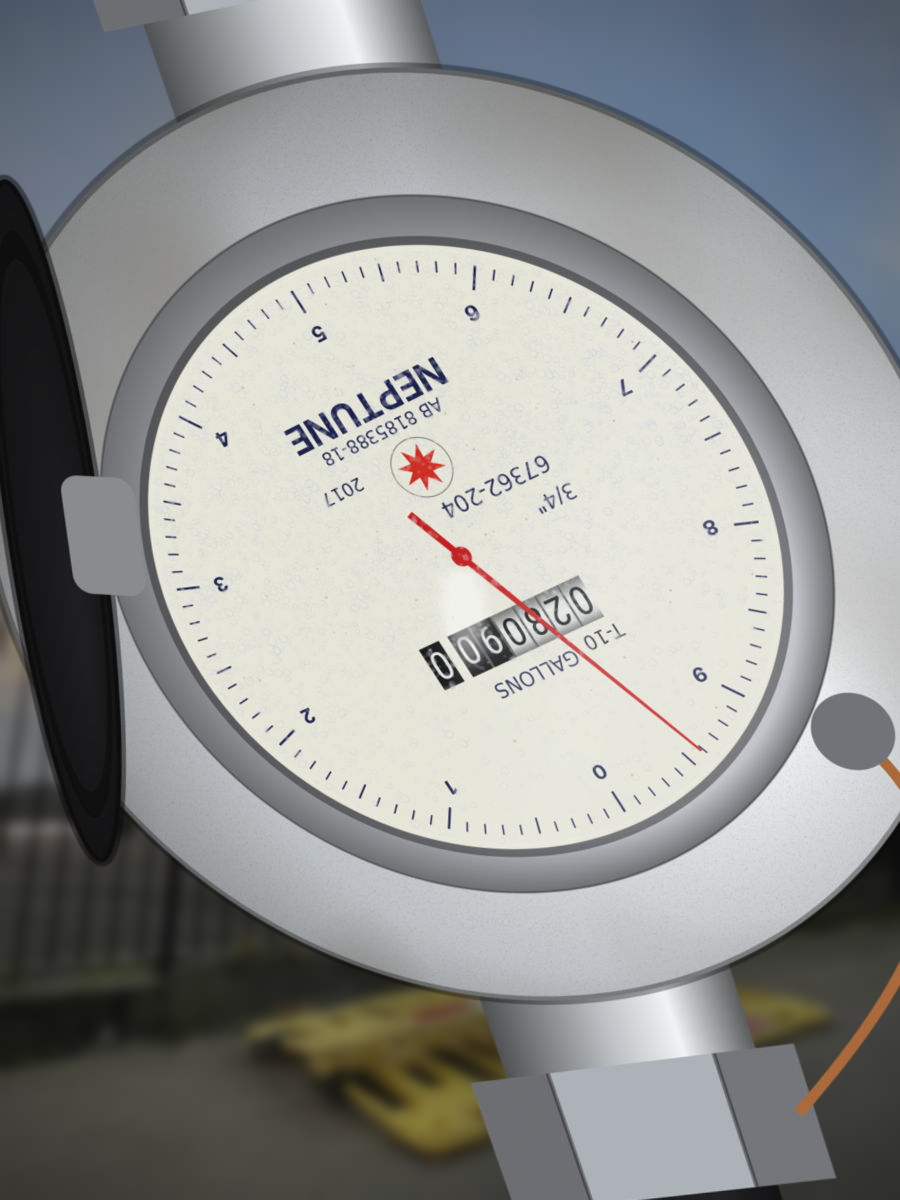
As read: 280899.4; gal
